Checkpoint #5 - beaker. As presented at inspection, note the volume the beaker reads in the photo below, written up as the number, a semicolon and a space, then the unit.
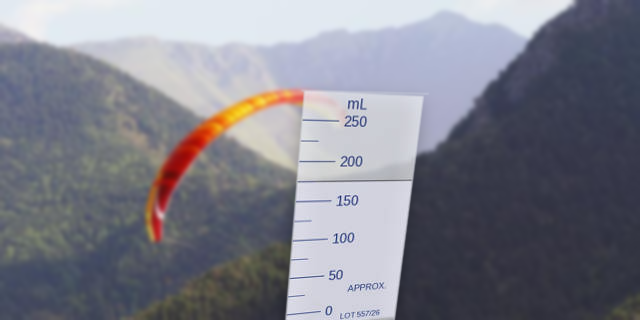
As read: 175; mL
